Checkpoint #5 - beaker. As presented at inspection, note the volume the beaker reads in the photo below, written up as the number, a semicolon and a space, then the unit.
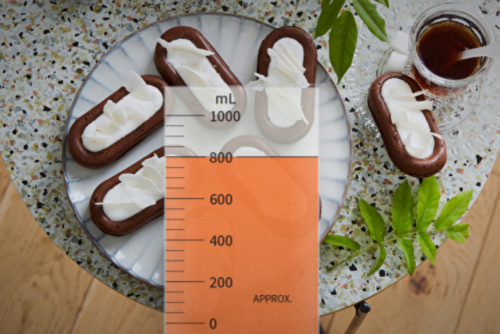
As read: 800; mL
